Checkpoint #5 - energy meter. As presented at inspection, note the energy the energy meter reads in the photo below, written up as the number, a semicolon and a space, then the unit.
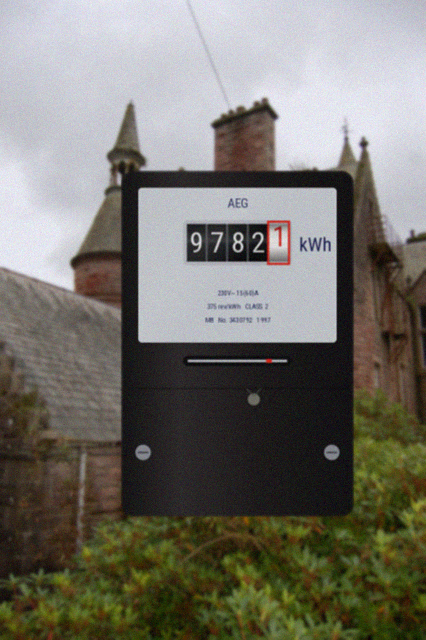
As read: 9782.1; kWh
